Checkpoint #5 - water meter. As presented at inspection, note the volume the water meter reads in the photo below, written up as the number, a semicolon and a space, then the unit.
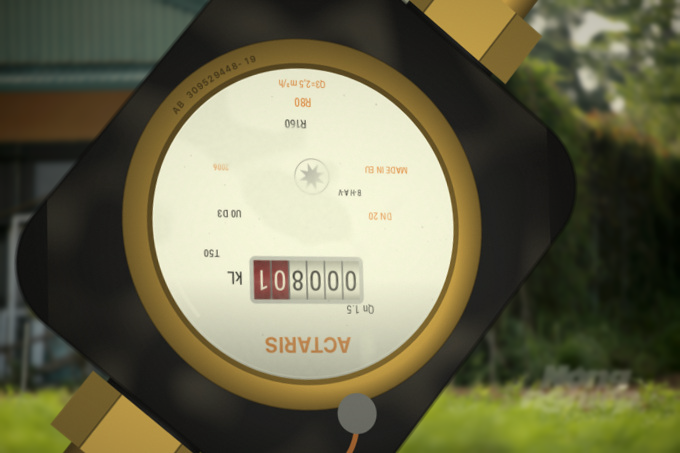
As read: 8.01; kL
